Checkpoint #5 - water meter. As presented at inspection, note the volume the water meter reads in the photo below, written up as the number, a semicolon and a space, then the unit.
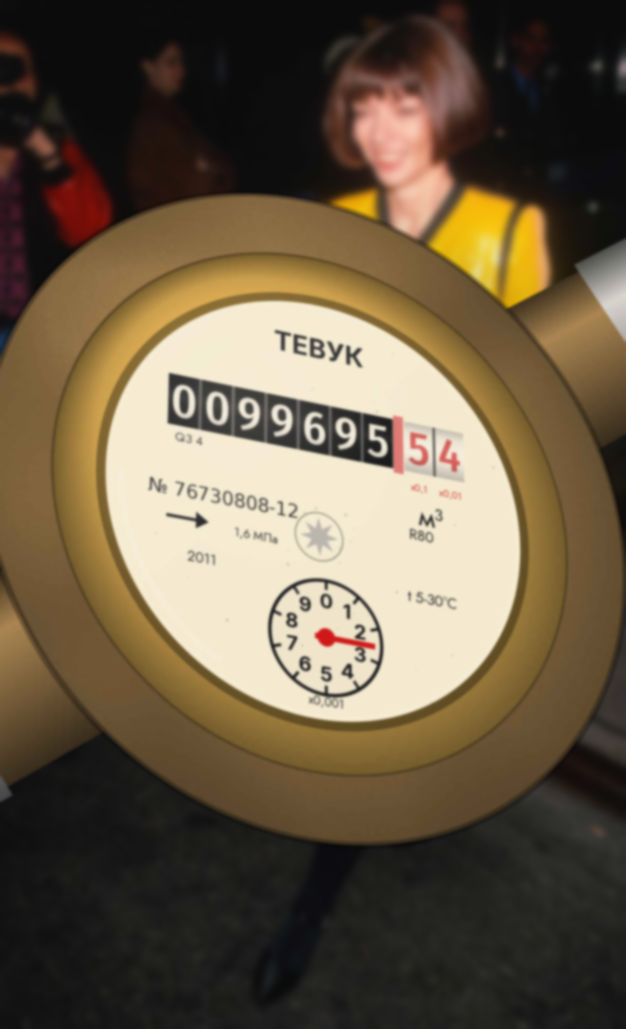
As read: 99695.542; m³
